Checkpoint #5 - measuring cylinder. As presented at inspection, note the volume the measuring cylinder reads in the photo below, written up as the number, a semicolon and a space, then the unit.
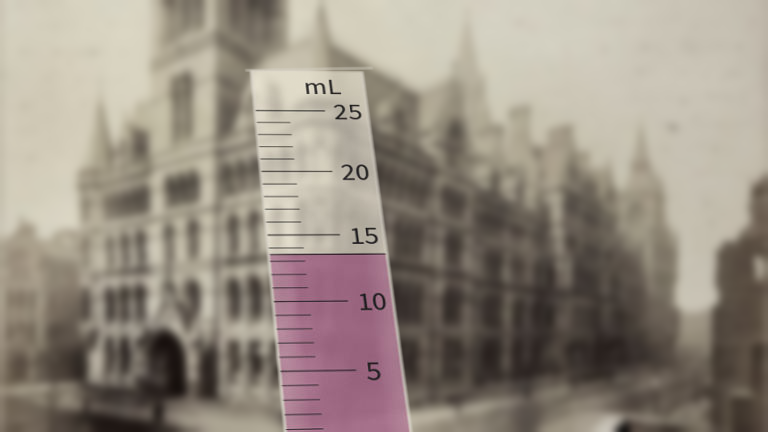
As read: 13.5; mL
